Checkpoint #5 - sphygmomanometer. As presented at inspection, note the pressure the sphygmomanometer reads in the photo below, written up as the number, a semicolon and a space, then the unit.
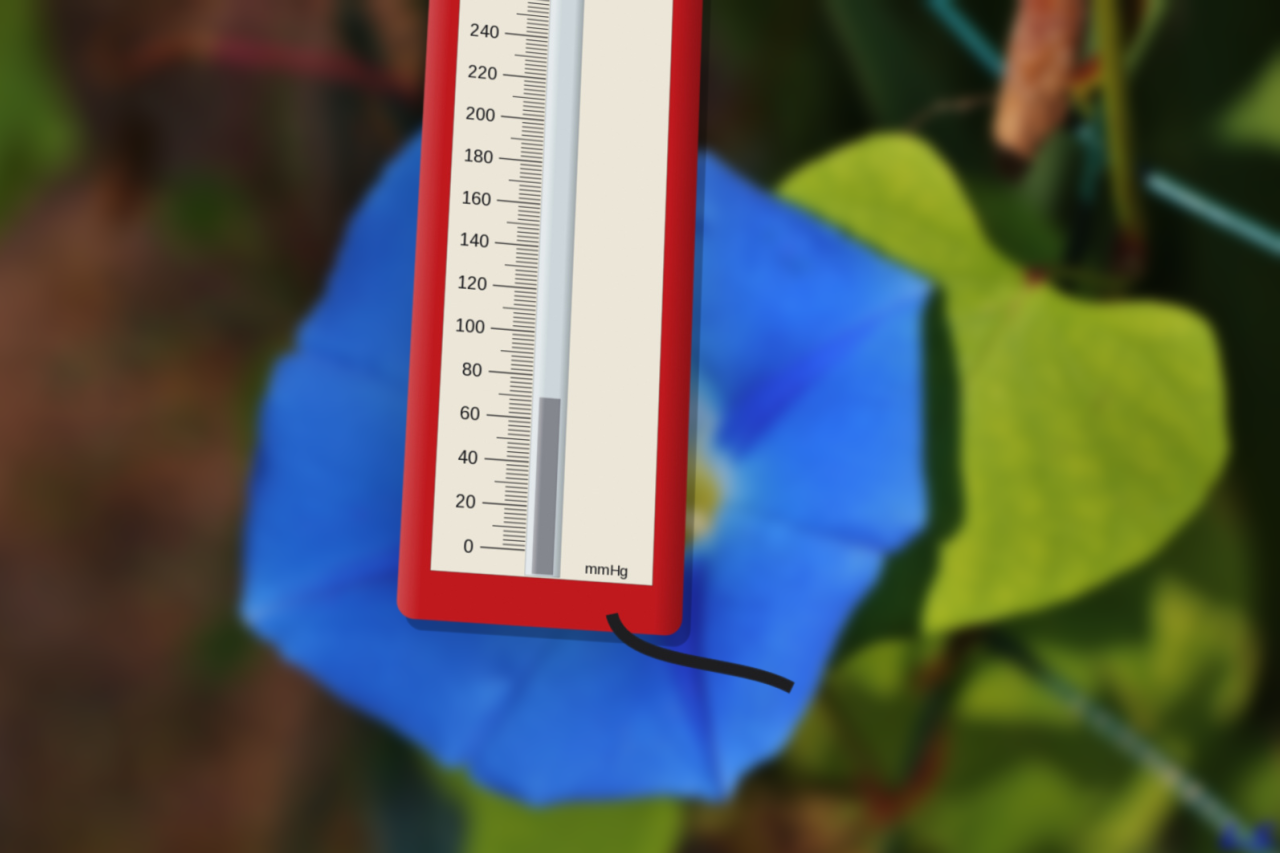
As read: 70; mmHg
